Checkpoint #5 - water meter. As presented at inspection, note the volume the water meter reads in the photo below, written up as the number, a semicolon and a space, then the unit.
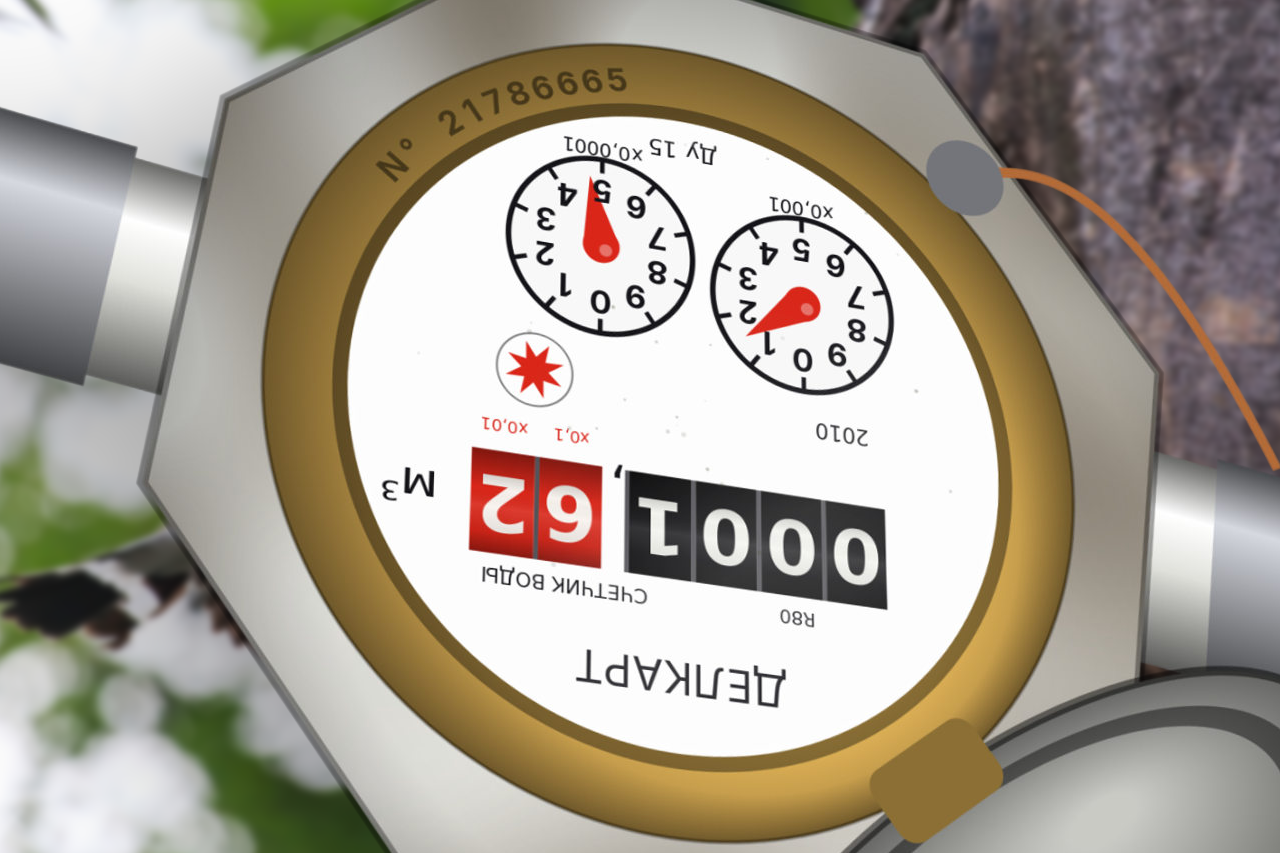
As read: 1.6214; m³
